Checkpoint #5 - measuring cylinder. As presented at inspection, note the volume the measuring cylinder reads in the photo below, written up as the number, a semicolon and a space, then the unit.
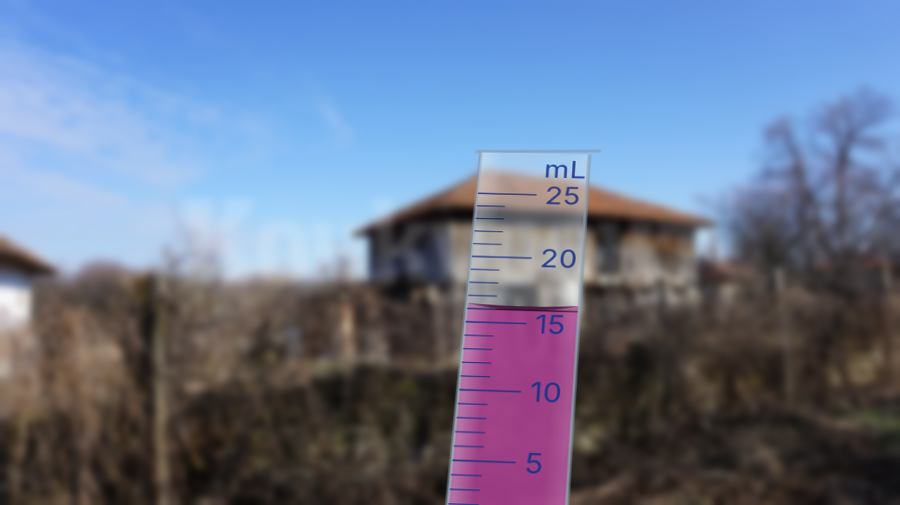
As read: 16; mL
